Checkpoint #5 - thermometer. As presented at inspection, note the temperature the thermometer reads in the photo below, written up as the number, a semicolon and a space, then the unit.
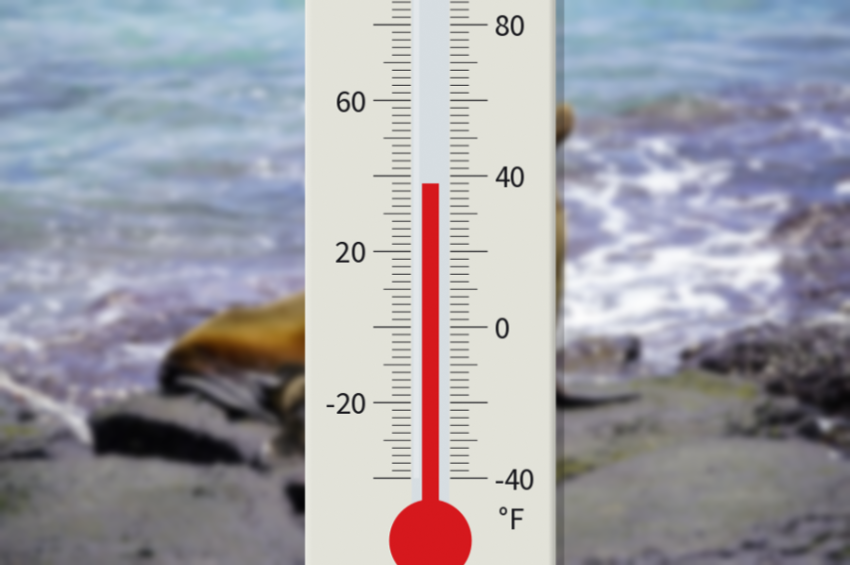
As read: 38; °F
